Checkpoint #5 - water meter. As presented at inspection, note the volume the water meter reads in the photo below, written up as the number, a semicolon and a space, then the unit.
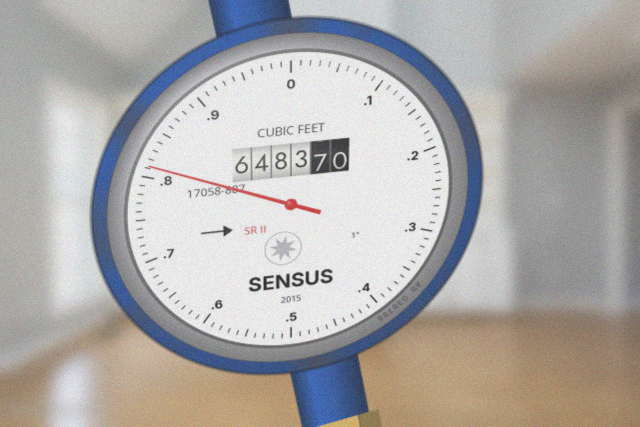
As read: 648369.81; ft³
